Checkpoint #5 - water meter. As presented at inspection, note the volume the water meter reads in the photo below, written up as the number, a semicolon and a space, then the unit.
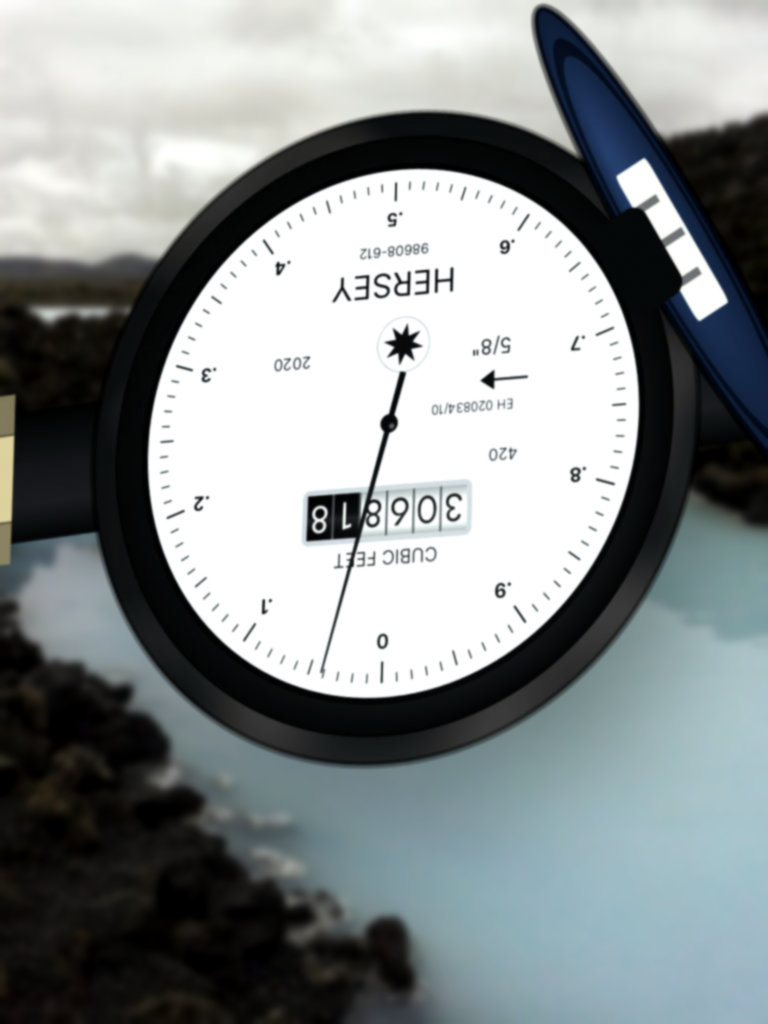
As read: 306818.04; ft³
